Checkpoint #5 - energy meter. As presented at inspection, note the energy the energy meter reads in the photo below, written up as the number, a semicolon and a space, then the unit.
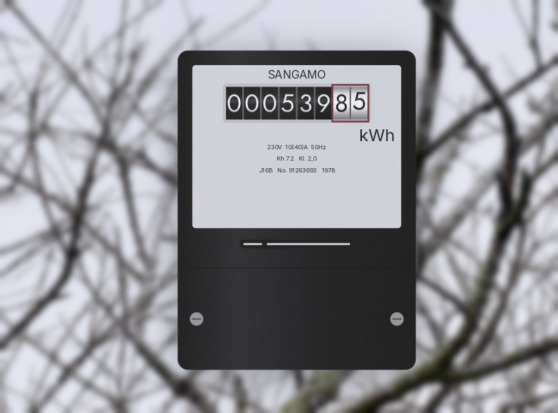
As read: 539.85; kWh
